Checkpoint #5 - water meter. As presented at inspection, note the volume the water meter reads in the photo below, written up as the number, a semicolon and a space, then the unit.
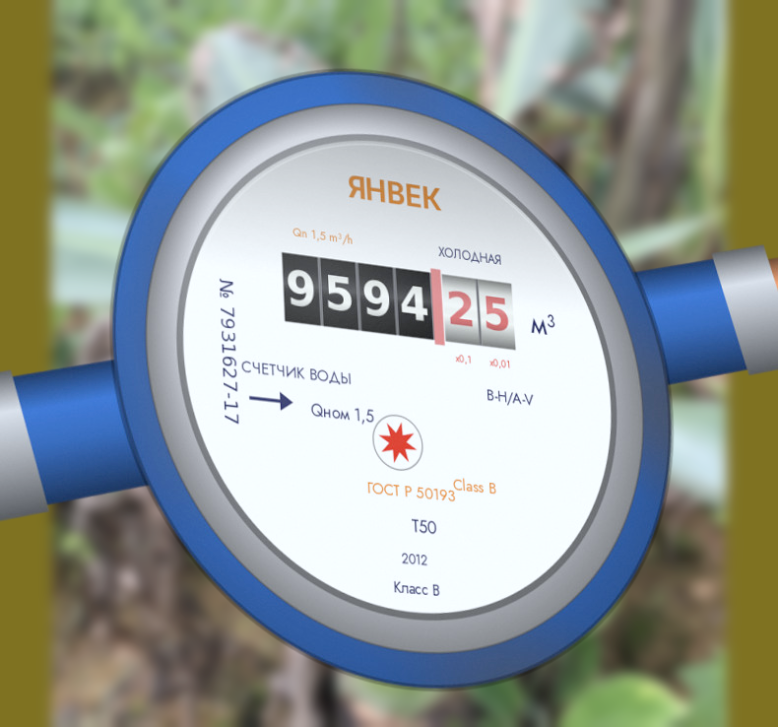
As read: 9594.25; m³
